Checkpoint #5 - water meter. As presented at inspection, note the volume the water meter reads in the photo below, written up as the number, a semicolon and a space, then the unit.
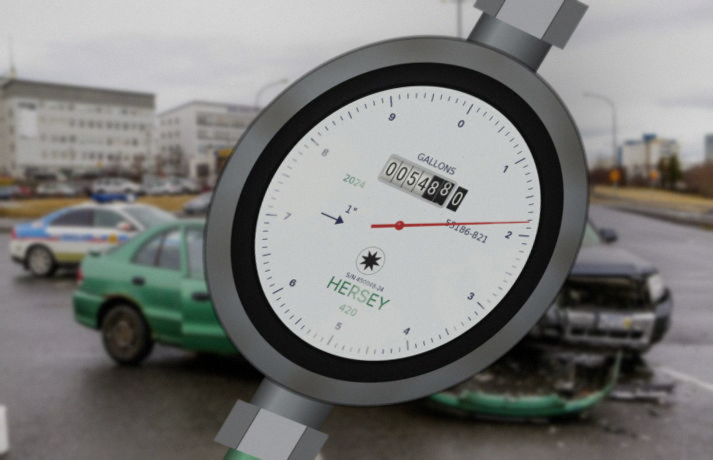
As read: 54881.8; gal
